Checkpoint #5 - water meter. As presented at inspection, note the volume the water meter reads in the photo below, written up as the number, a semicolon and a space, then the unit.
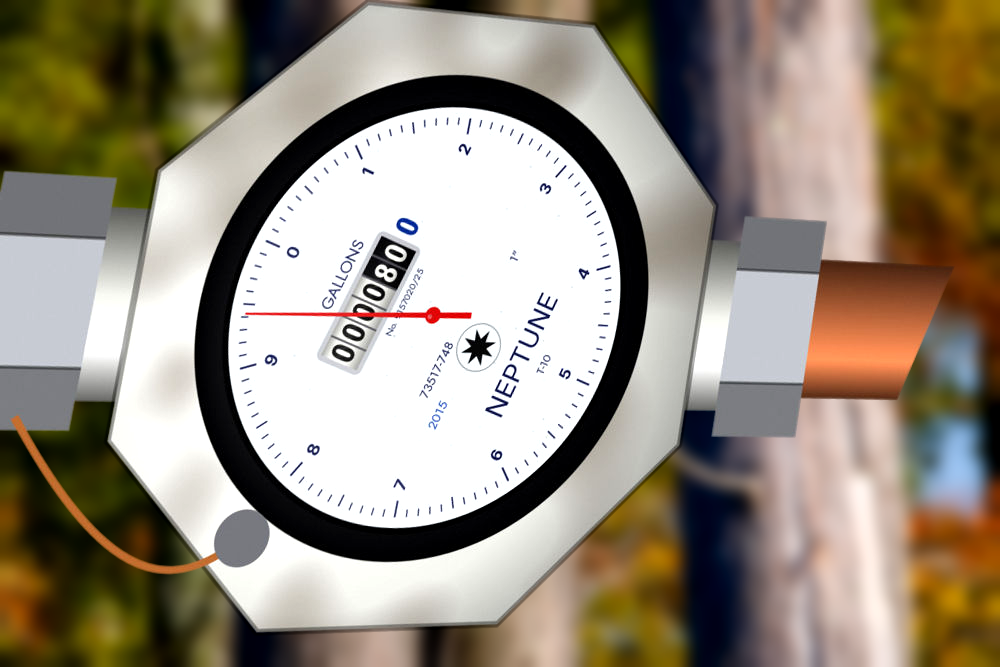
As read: 799.4; gal
